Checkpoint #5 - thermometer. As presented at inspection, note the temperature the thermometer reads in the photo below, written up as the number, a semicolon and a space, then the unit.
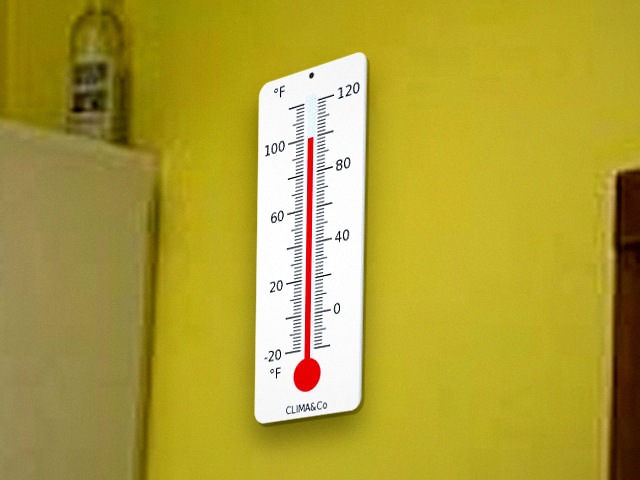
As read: 100; °F
